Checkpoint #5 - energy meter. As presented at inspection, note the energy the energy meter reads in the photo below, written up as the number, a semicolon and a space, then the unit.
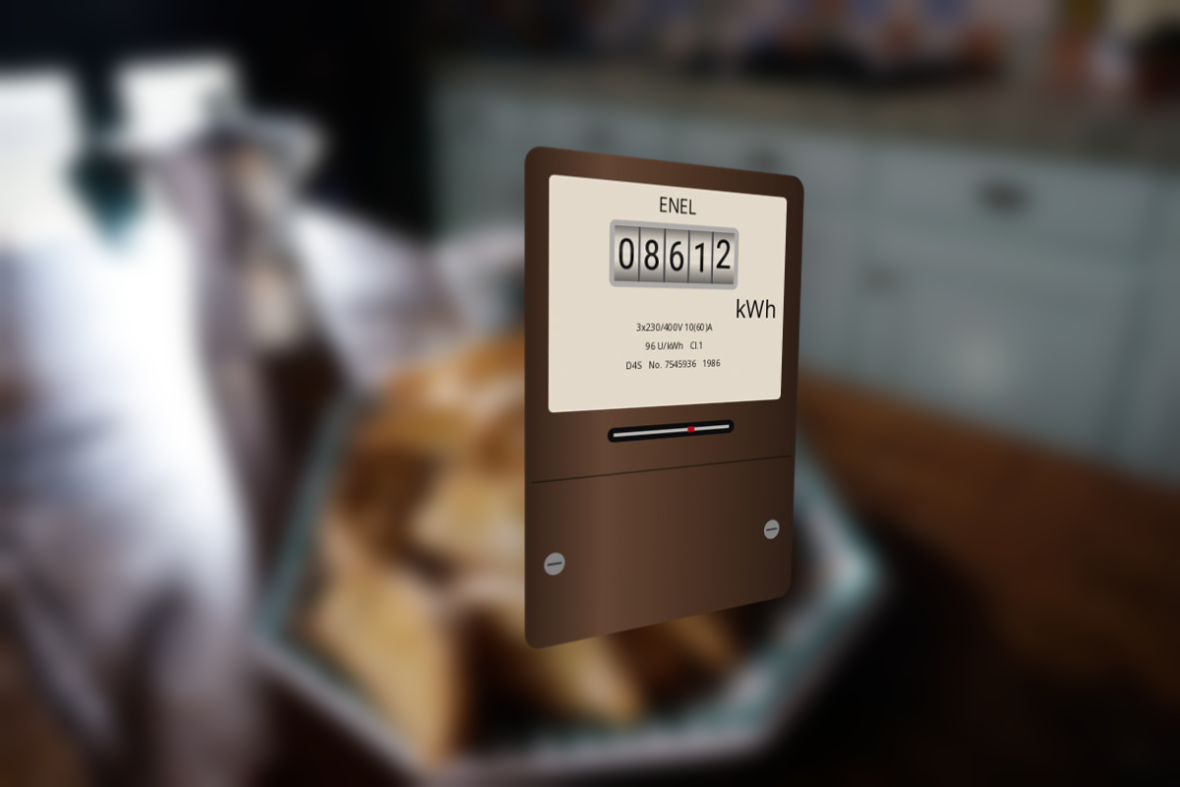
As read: 8612; kWh
